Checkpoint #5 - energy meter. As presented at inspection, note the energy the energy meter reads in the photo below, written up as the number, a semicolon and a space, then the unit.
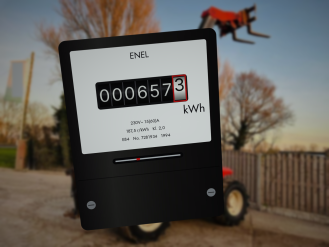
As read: 657.3; kWh
